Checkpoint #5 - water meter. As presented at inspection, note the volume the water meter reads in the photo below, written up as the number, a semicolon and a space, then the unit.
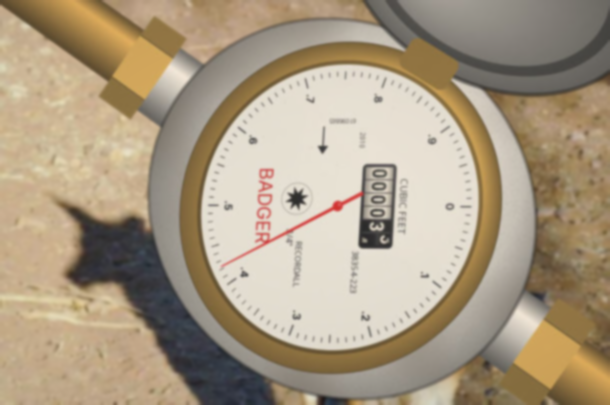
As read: 33.42; ft³
